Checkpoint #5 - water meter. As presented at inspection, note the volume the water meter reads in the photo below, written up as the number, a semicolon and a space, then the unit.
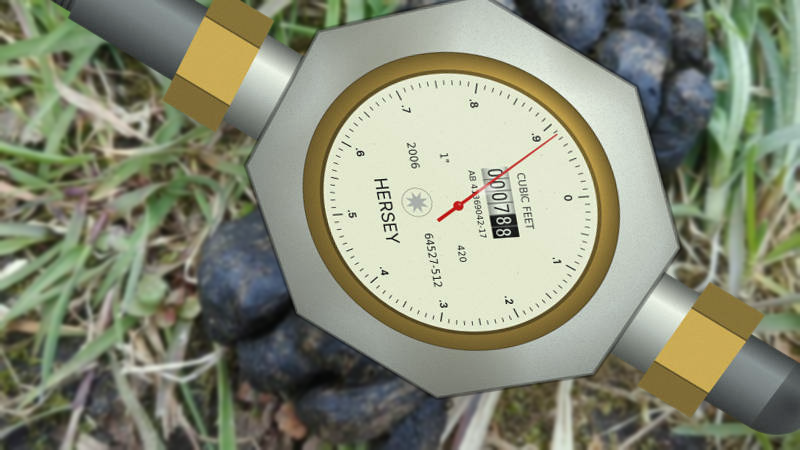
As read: 787.91; ft³
